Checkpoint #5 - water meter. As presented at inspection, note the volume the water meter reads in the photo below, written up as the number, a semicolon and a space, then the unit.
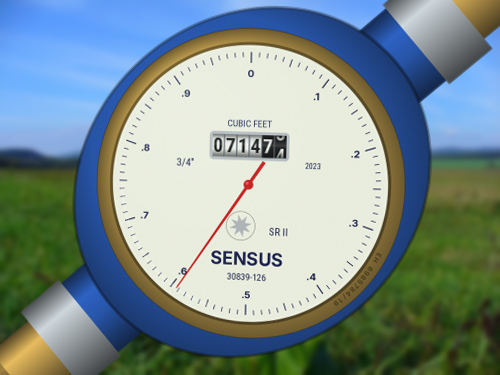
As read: 71473.59; ft³
